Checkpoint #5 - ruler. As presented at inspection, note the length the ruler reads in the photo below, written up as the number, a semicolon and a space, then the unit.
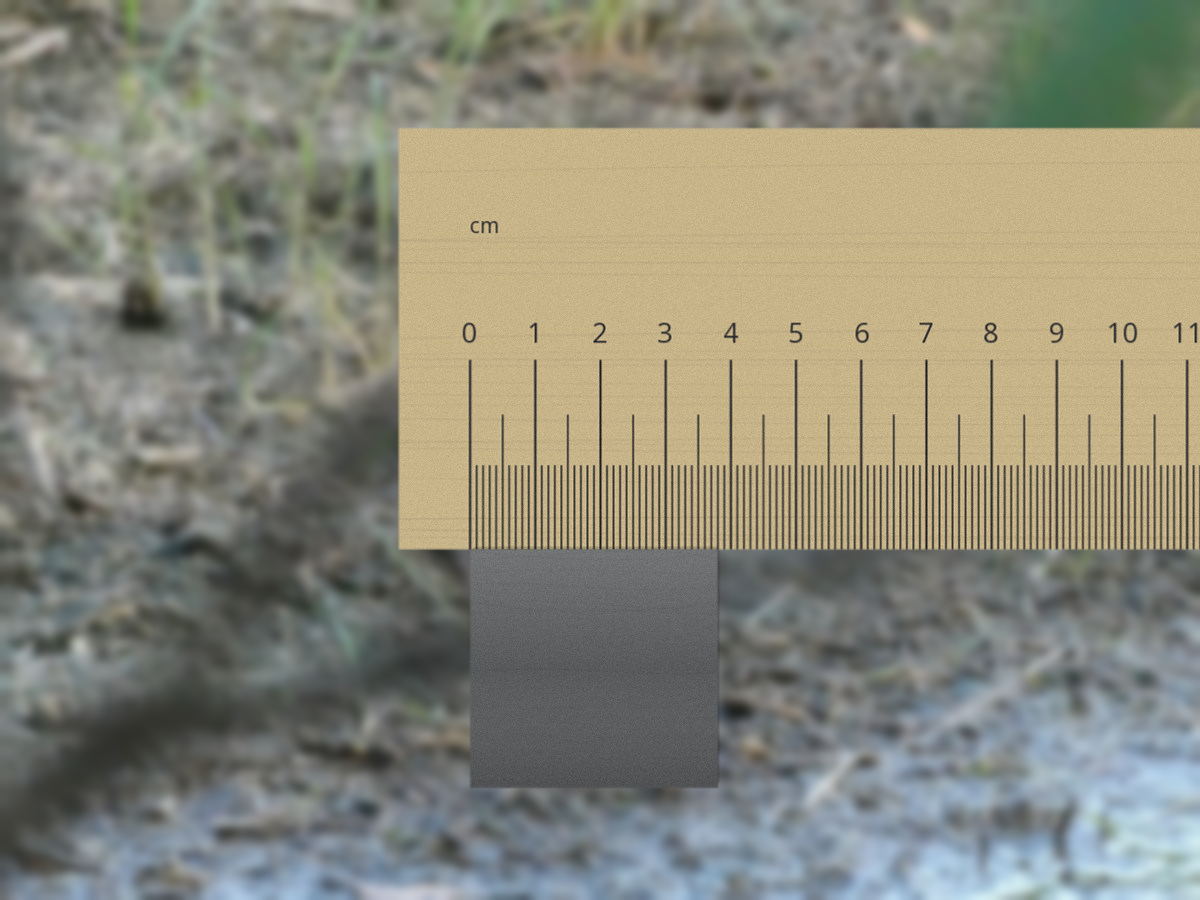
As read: 3.8; cm
